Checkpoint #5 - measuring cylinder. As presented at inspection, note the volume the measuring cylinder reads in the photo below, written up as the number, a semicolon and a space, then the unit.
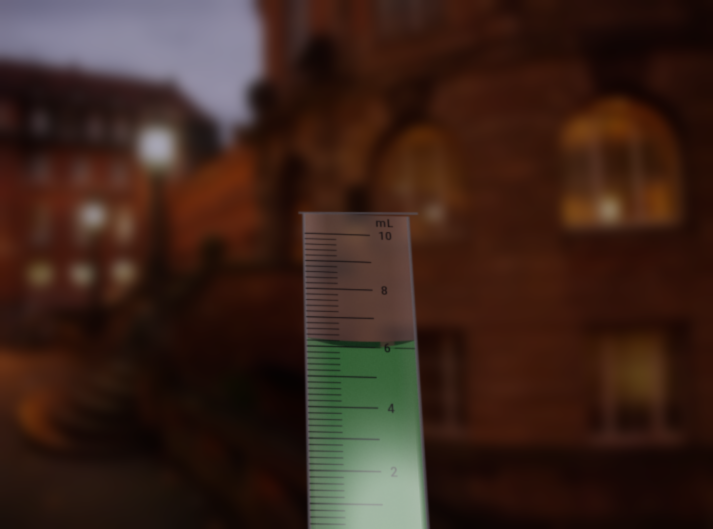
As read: 6; mL
